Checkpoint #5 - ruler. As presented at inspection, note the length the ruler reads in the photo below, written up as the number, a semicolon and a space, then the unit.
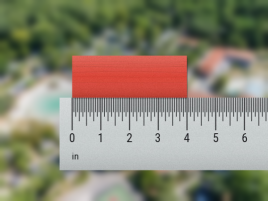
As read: 4; in
